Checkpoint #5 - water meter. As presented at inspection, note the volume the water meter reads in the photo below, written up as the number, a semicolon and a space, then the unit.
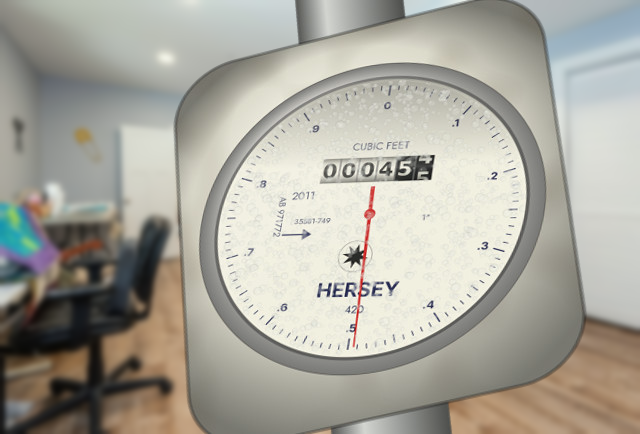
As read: 454.49; ft³
